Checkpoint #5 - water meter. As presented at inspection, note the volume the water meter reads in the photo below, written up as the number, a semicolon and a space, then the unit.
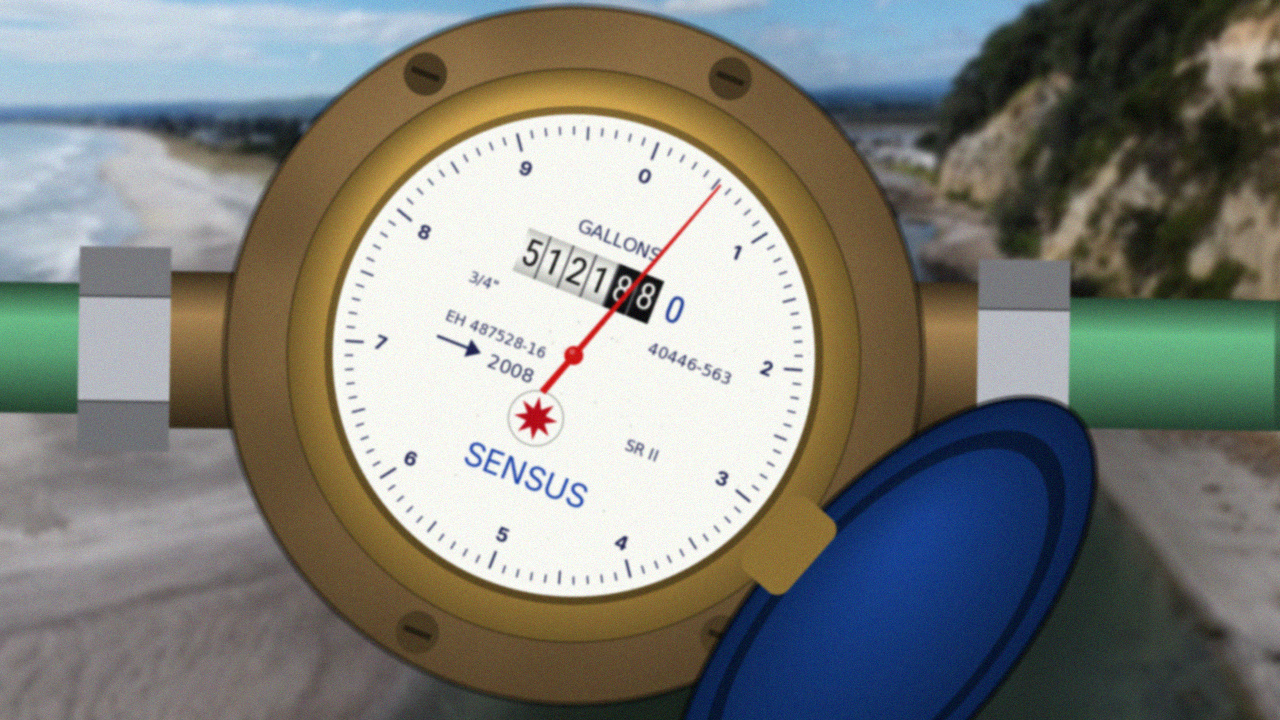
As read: 5121880.5; gal
